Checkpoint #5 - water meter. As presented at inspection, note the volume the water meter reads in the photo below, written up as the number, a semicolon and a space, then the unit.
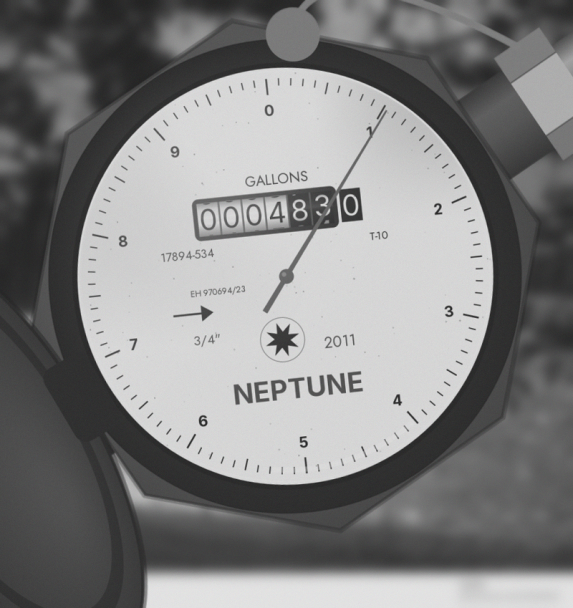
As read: 4831.0; gal
